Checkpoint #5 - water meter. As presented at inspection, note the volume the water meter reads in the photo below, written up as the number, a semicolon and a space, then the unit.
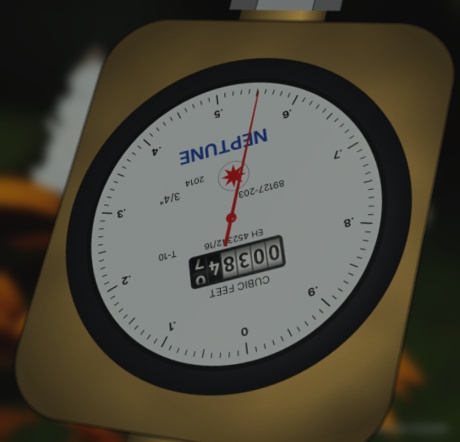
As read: 3846.55; ft³
